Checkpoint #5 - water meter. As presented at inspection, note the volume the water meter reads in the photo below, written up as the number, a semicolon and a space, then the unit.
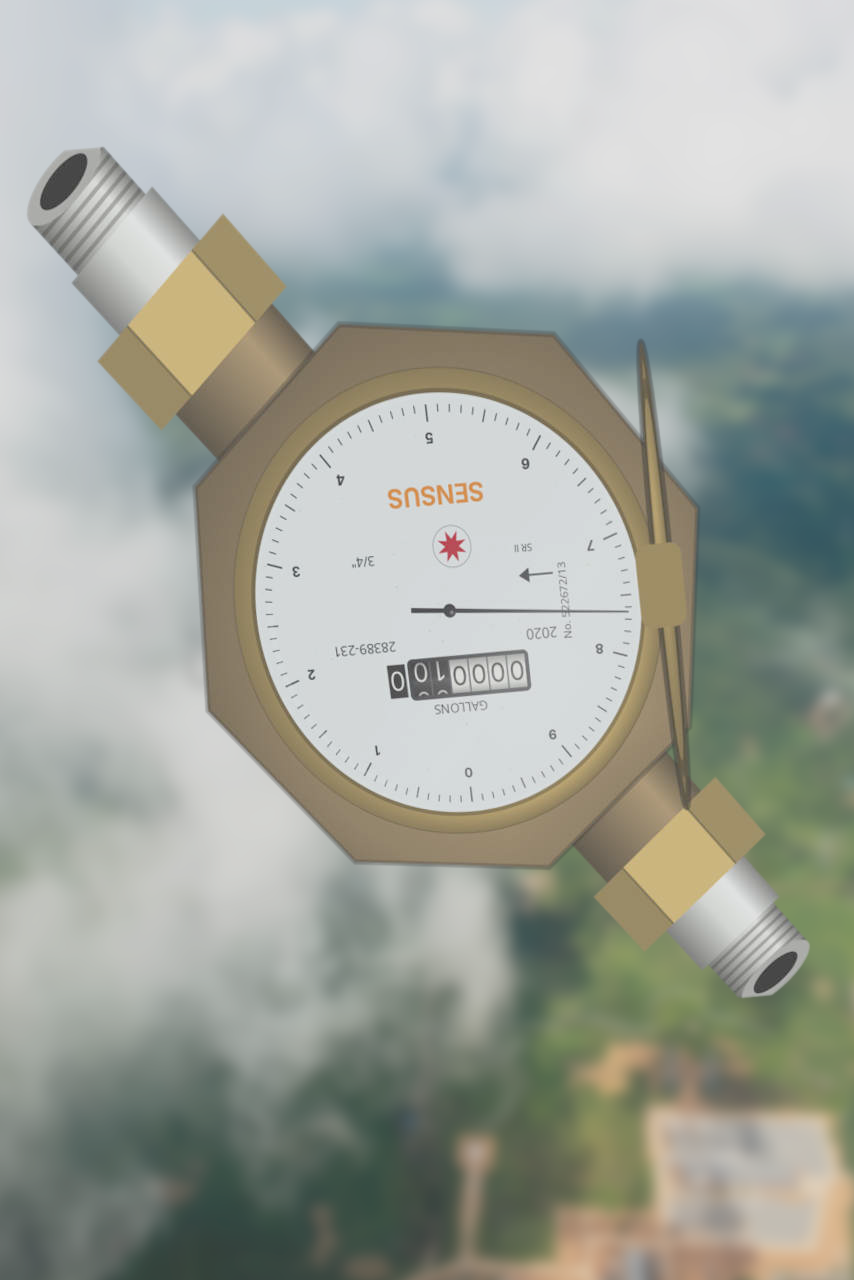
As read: 97.6; gal
